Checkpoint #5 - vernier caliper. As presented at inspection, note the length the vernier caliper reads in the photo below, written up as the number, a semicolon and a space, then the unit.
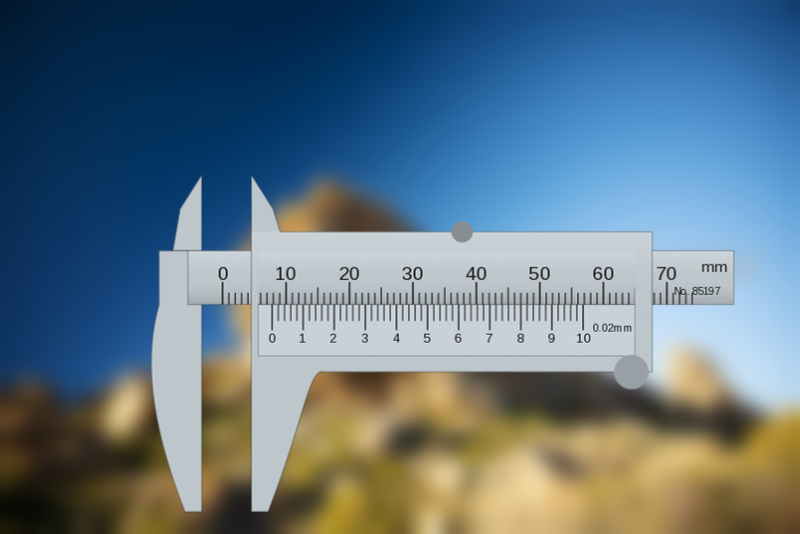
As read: 7.8; mm
